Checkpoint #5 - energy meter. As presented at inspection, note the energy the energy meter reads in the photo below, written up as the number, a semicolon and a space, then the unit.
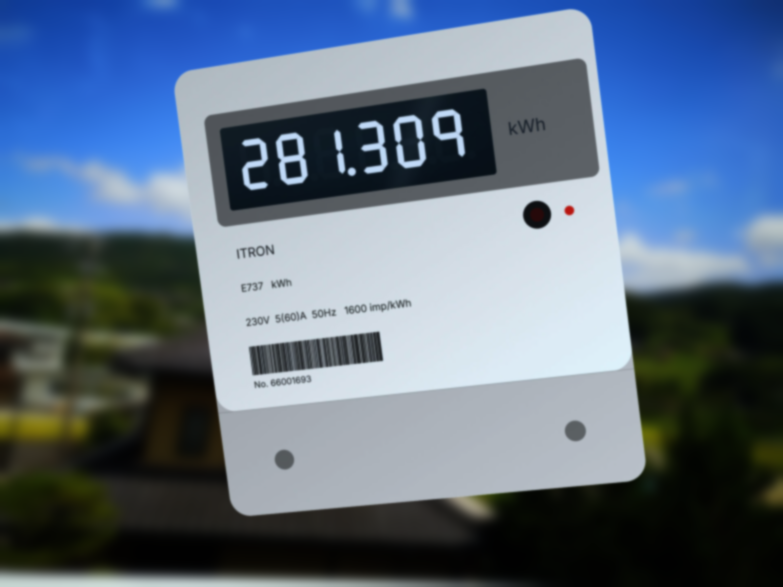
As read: 281.309; kWh
